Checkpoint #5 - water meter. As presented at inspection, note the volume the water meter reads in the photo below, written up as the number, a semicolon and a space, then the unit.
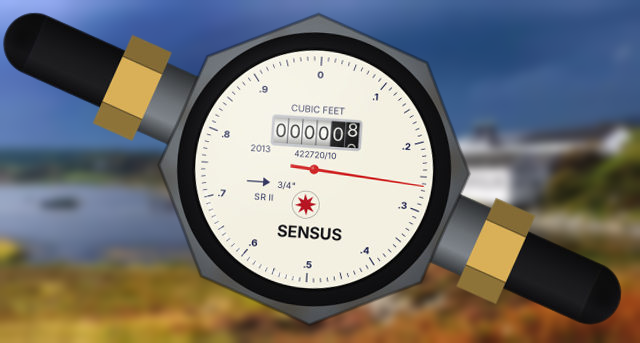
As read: 8.26; ft³
